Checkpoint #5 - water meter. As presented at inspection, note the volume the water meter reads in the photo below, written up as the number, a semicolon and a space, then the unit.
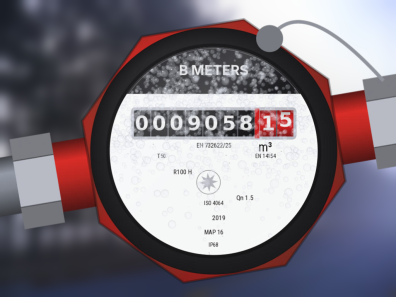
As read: 9058.15; m³
